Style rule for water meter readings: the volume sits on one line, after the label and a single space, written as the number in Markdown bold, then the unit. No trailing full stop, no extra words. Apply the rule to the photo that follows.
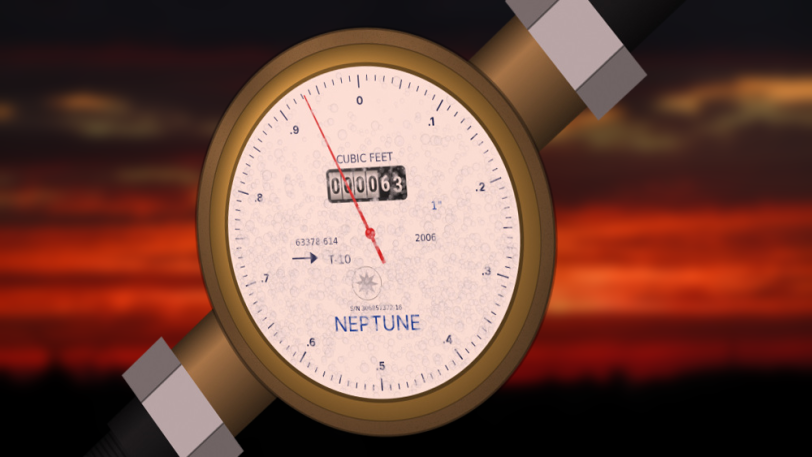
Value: **62.93** ft³
